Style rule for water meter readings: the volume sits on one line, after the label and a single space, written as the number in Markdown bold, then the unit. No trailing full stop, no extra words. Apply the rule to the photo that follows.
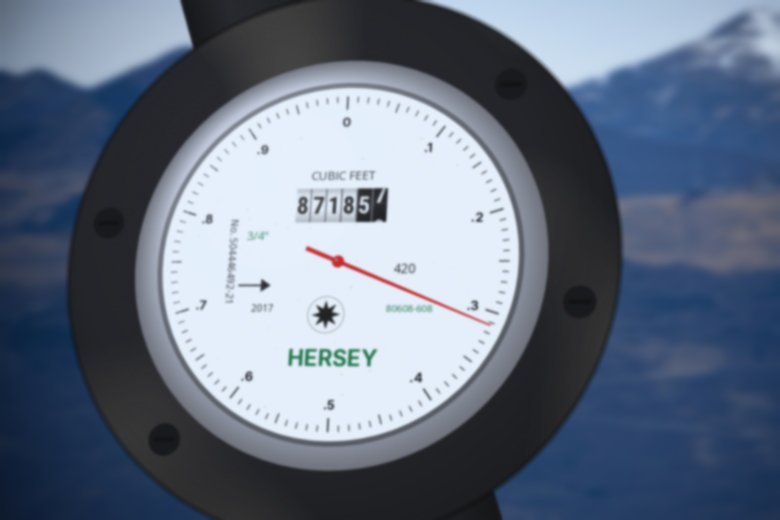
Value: **871857.31** ft³
